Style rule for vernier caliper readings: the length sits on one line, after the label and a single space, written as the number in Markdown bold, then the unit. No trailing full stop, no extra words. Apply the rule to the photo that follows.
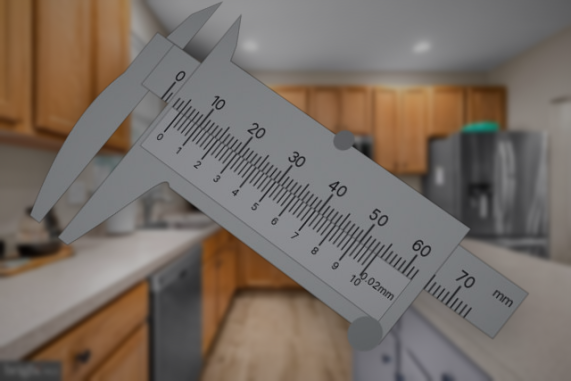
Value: **5.0** mm
